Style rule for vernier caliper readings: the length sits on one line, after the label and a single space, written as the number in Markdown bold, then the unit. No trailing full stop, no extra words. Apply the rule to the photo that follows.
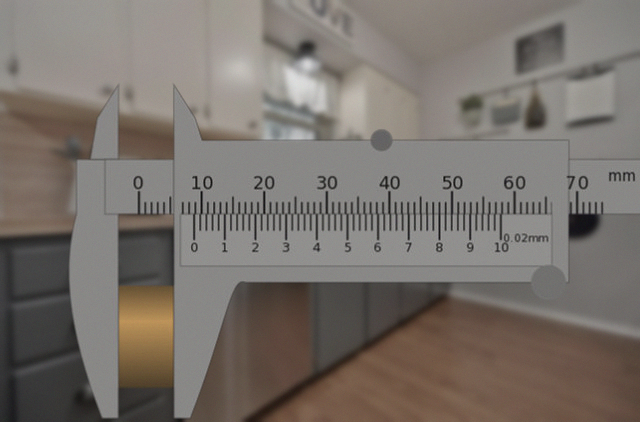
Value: **8.8** mm
